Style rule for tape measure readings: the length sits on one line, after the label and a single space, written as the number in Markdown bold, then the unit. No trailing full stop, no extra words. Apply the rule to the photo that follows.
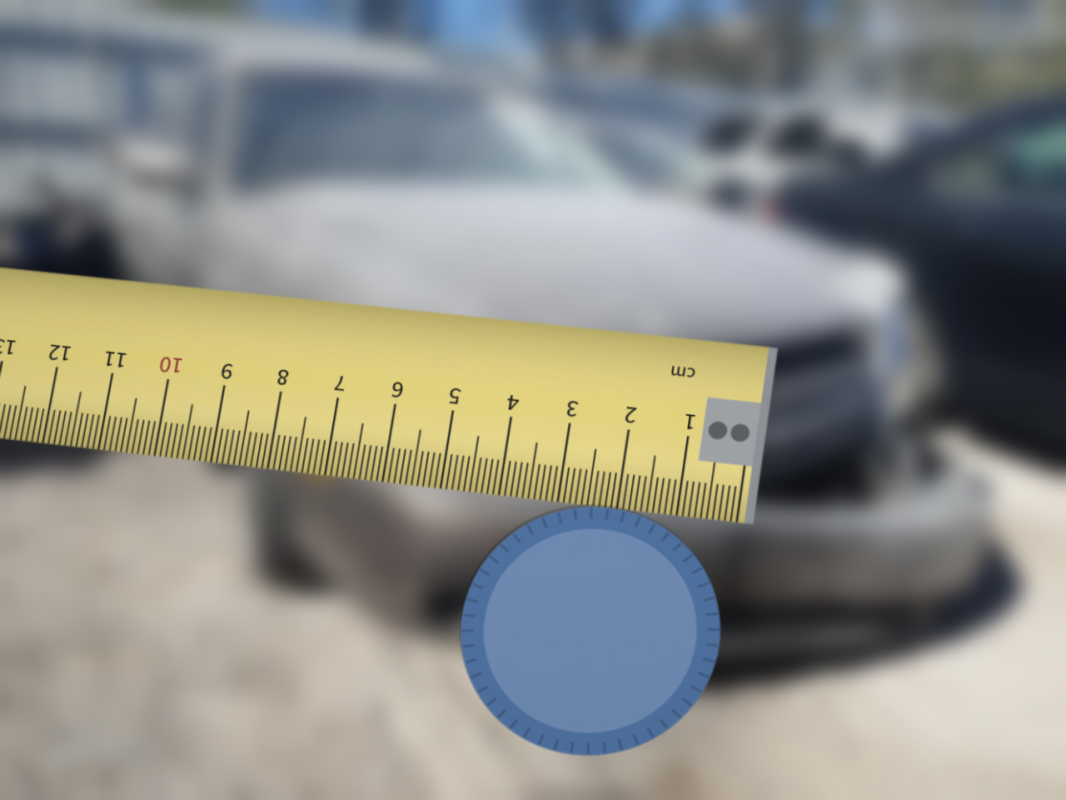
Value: **4.3** cm
